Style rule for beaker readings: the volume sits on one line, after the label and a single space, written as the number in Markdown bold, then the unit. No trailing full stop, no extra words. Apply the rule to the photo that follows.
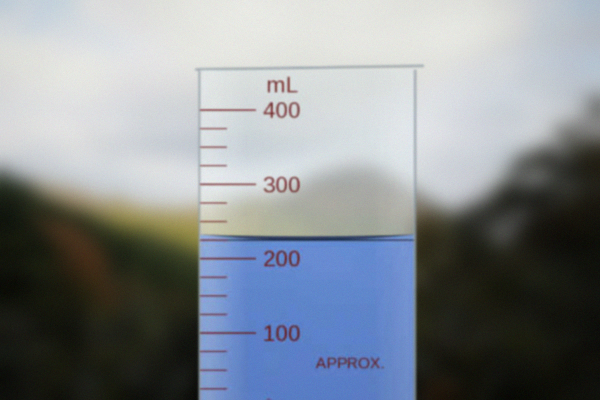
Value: **225** mL
